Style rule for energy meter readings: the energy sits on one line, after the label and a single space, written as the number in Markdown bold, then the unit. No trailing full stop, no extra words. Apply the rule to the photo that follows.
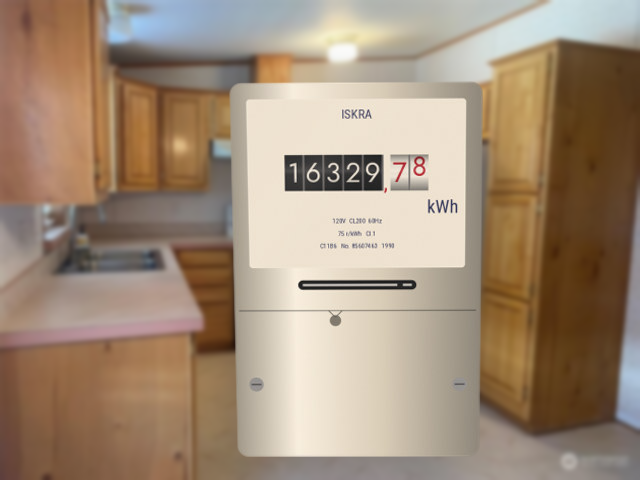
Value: **16329.78** kWh
